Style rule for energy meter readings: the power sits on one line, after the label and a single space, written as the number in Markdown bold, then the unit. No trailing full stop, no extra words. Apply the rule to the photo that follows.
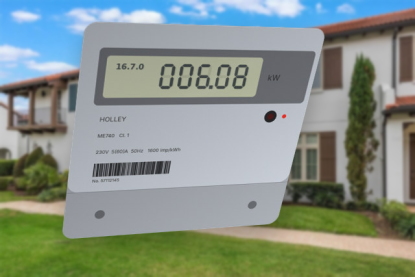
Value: **6.08** kW
